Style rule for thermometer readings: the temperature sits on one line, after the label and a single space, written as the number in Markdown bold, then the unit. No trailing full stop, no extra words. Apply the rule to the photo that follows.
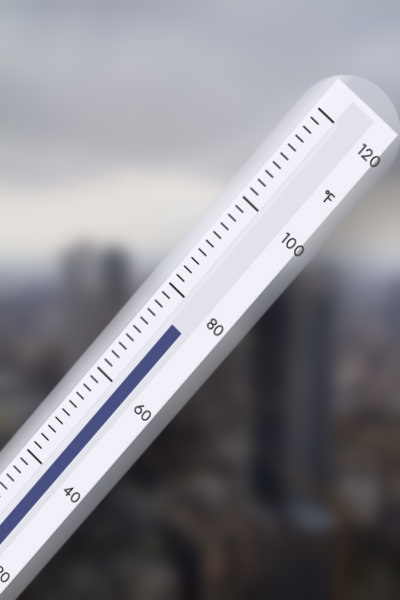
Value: **75** °F
